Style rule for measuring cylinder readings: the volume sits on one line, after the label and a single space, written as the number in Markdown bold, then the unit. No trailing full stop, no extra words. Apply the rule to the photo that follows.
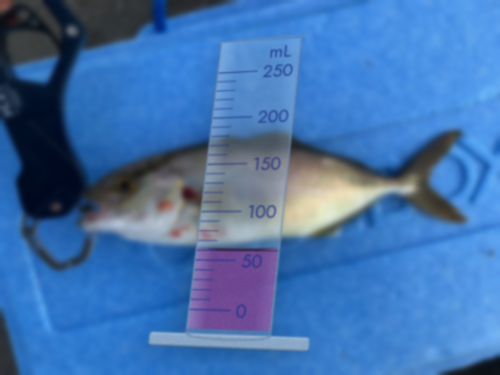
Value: **60** mL
